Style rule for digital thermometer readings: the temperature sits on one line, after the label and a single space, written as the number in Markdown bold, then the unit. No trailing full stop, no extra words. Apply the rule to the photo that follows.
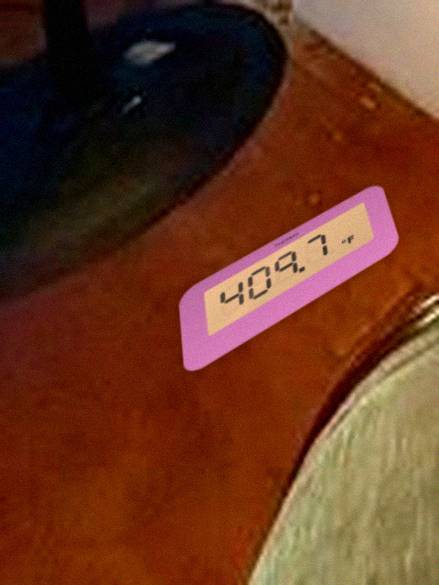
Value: **409.7** °F
